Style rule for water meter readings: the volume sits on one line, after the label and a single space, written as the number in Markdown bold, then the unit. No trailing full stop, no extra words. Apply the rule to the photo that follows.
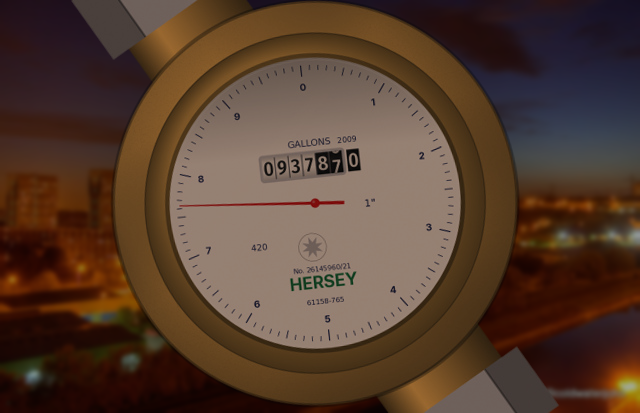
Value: **937867.6** gal
